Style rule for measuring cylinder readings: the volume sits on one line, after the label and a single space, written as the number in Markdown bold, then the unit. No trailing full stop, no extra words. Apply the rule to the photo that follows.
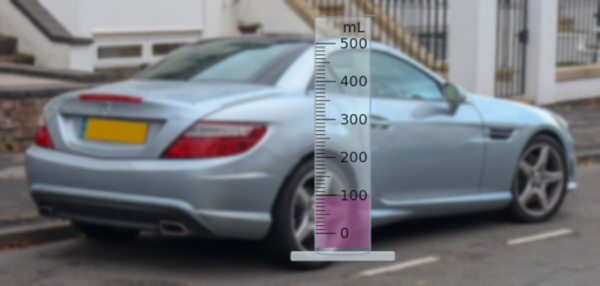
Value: **100** mL
